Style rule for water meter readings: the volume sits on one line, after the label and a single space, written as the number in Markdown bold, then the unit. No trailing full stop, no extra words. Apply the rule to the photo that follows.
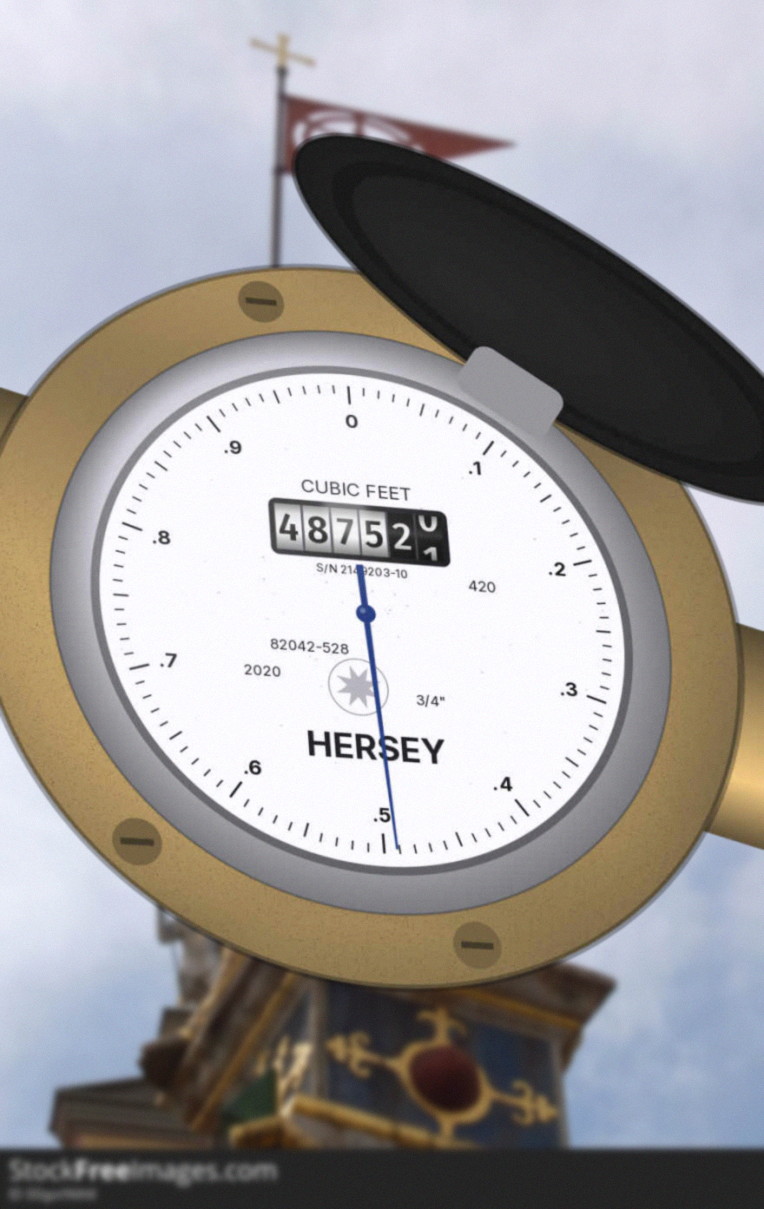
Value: **487520.49** ft³
